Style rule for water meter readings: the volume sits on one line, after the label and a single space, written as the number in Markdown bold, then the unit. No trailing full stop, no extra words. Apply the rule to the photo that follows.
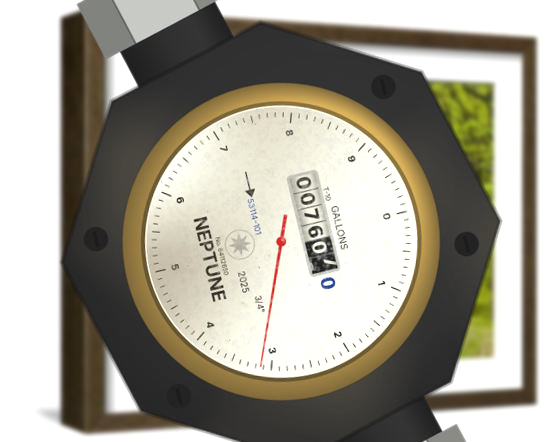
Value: **76073.1** gal
